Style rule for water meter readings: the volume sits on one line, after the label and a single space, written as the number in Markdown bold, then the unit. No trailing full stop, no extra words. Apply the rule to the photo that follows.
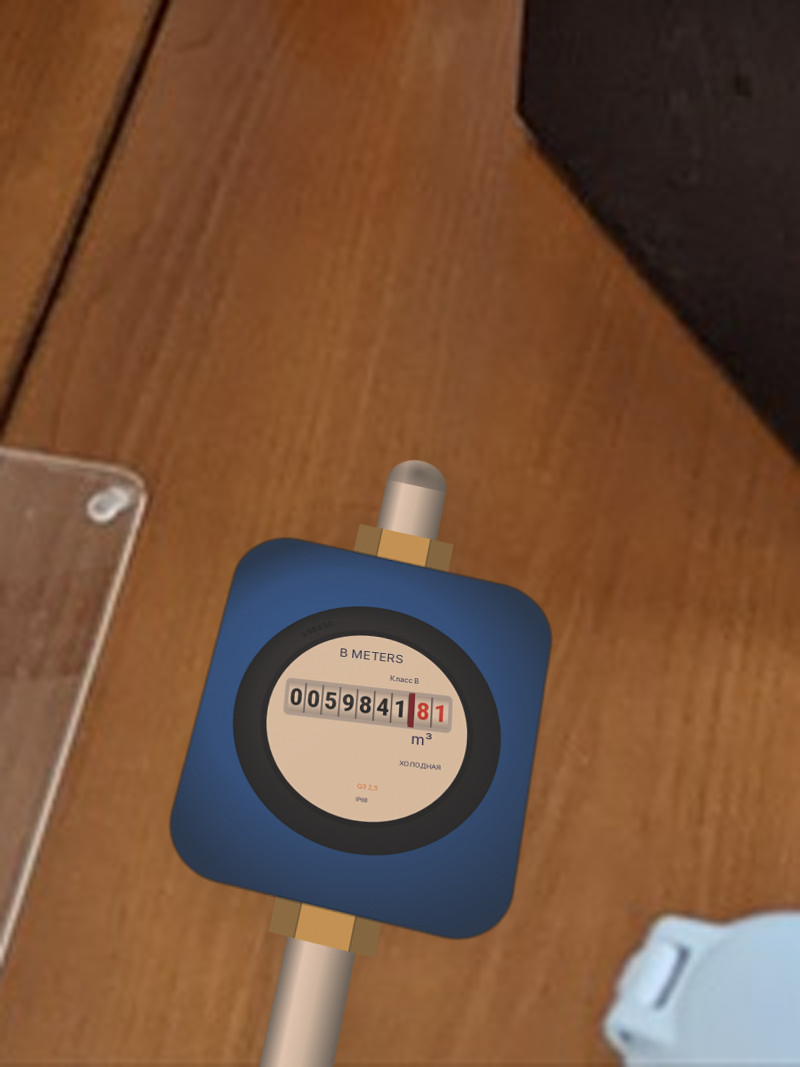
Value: **59841.81** m³
